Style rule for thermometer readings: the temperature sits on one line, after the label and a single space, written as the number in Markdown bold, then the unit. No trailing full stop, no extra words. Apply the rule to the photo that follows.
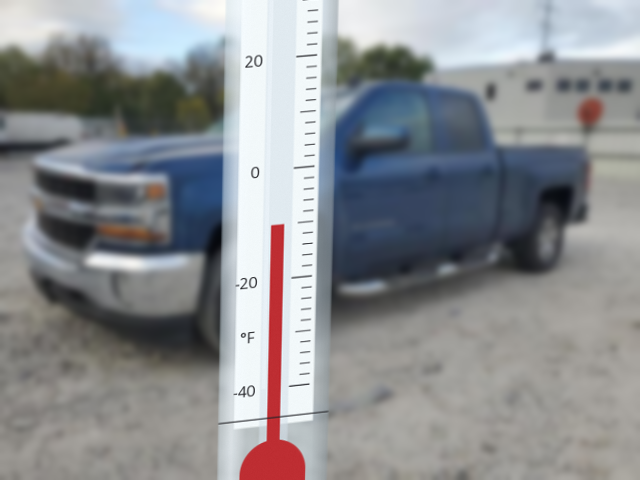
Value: **-10** °F
